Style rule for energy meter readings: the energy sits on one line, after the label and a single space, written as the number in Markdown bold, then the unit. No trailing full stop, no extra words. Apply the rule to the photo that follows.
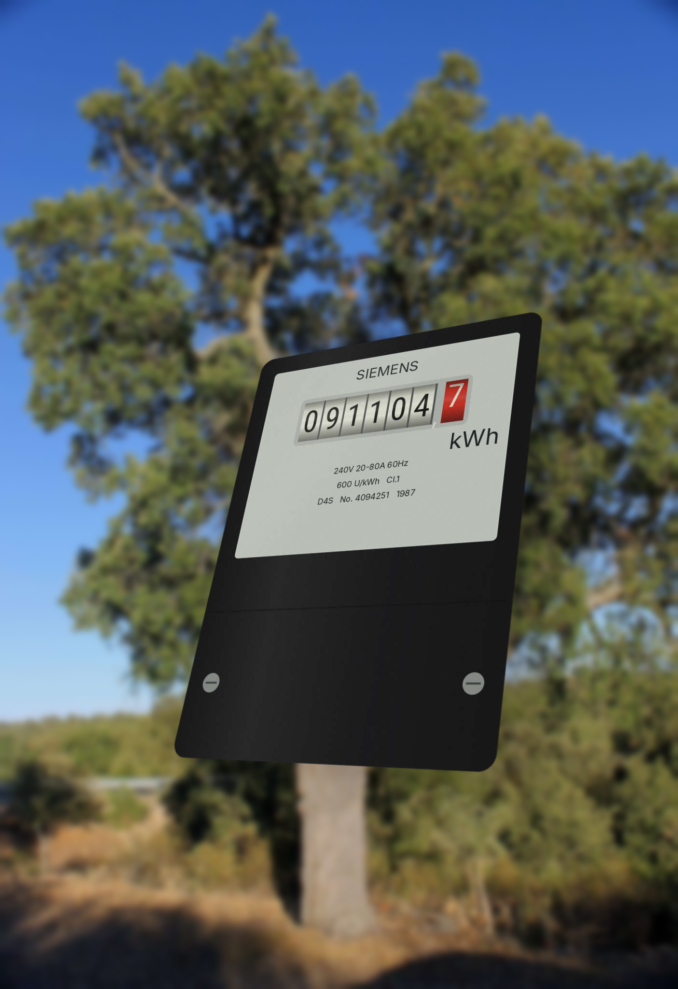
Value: **91104.7** kWh
